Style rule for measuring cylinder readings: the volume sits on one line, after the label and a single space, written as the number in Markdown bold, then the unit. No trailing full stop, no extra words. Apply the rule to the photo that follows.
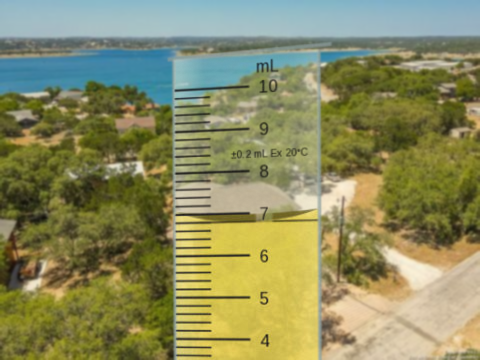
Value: **6.8** mL
